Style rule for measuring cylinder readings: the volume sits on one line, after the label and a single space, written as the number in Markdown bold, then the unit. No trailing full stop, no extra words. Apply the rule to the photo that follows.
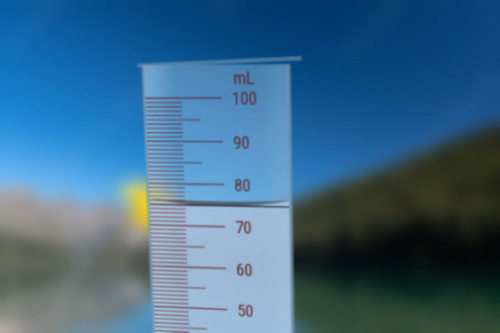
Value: **75** mL
